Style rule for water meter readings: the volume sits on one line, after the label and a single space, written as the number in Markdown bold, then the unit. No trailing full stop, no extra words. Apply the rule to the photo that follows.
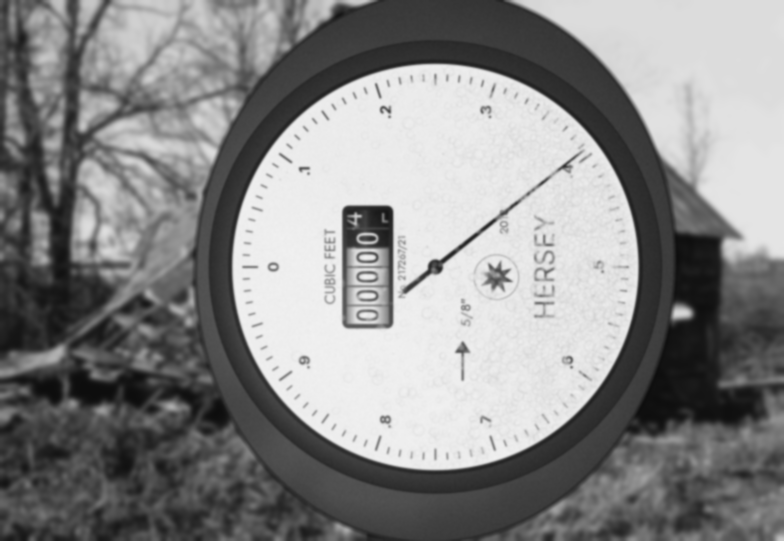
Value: **4.39** ft³
